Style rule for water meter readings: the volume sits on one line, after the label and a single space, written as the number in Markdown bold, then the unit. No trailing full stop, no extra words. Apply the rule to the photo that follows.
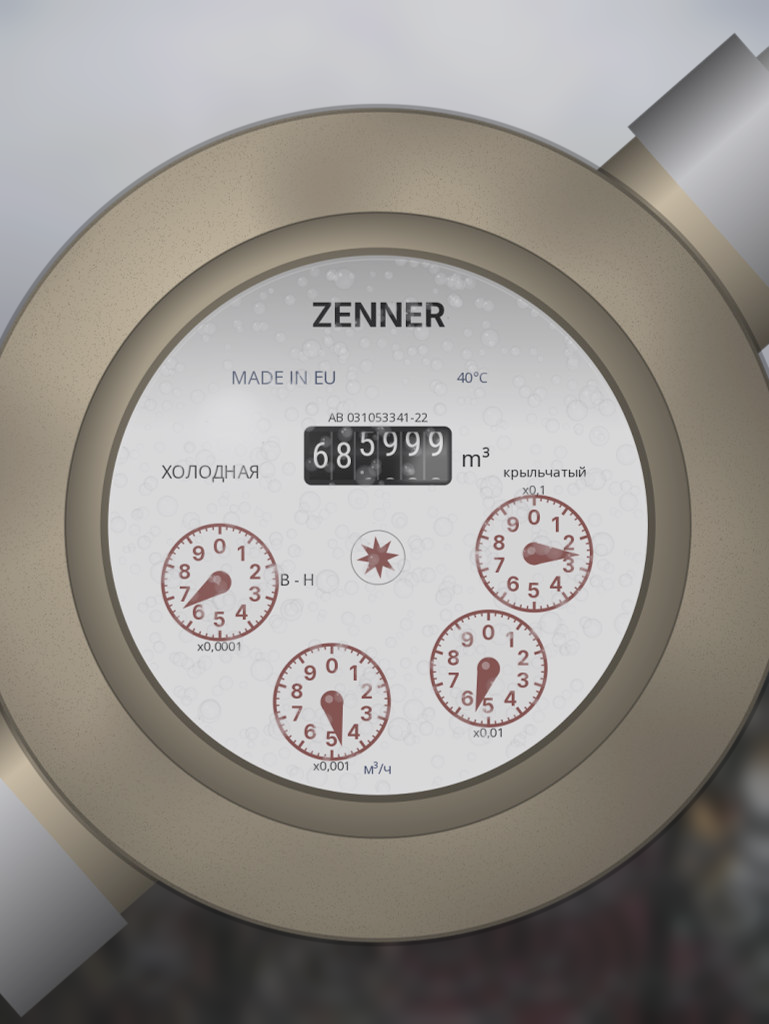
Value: **685999.2546** m³
